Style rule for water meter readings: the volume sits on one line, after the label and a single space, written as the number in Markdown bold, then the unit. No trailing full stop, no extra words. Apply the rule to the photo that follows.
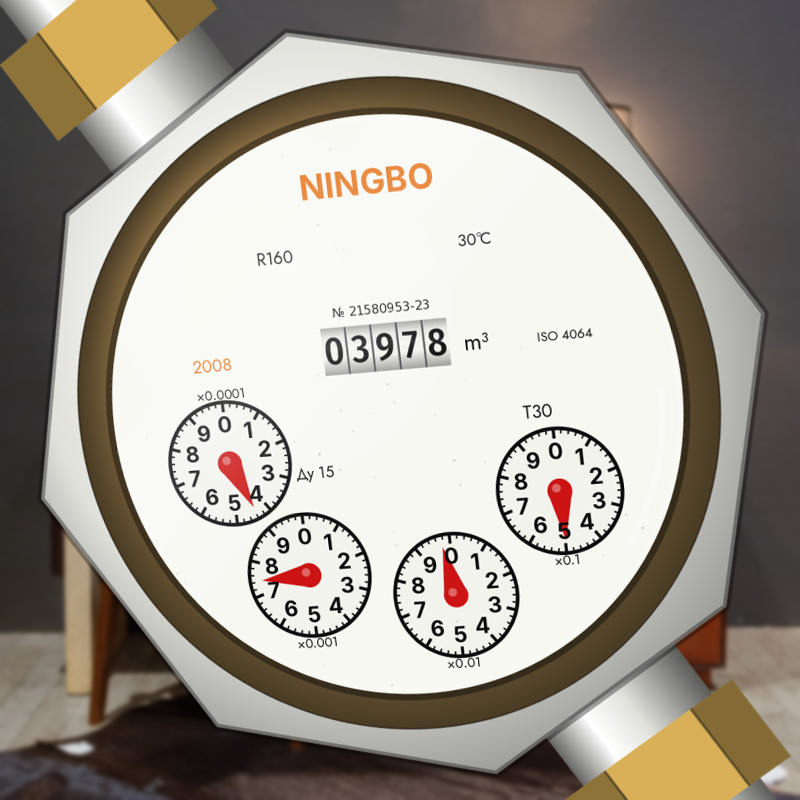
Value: **3978.4974** m³
